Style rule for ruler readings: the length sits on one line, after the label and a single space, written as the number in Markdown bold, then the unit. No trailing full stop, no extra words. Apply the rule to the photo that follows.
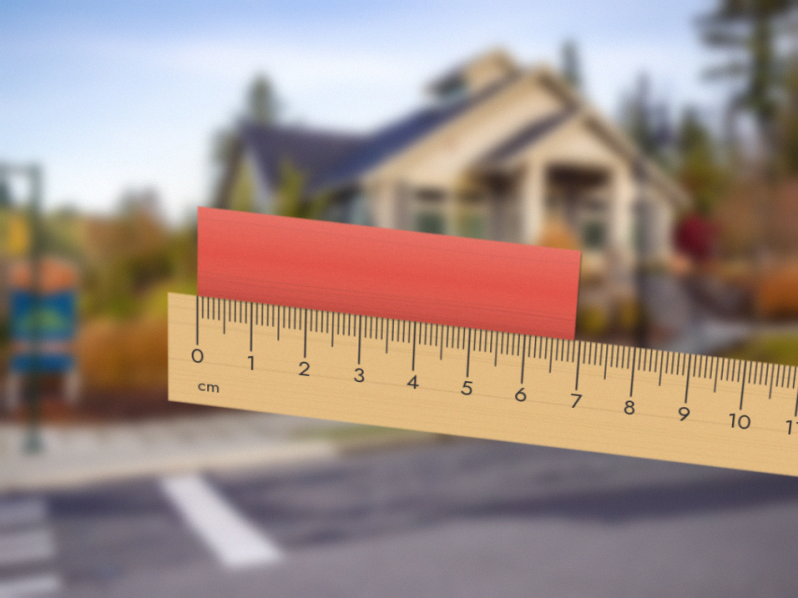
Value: **6.9** cm
